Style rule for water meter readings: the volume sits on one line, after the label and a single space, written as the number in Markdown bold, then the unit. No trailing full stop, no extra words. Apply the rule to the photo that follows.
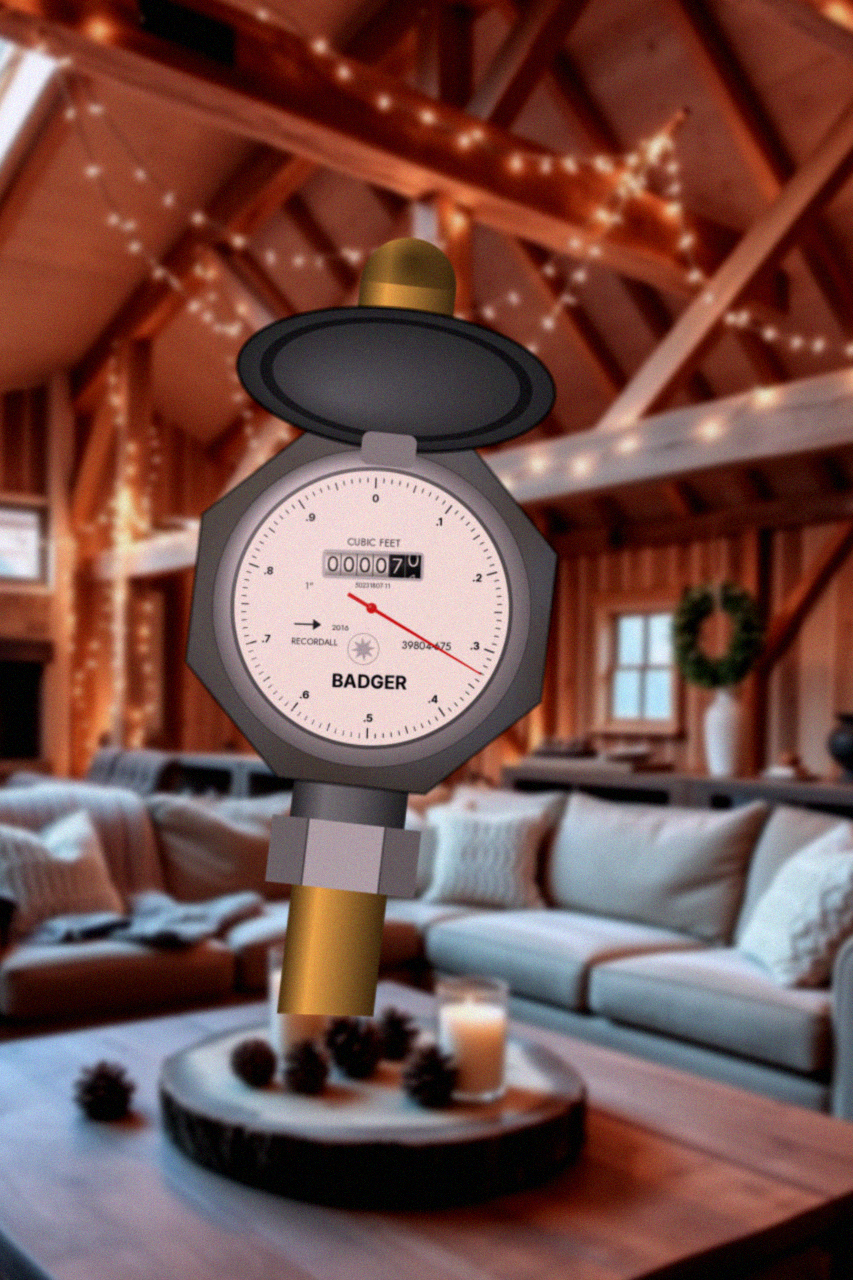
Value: **70.33** ft³
